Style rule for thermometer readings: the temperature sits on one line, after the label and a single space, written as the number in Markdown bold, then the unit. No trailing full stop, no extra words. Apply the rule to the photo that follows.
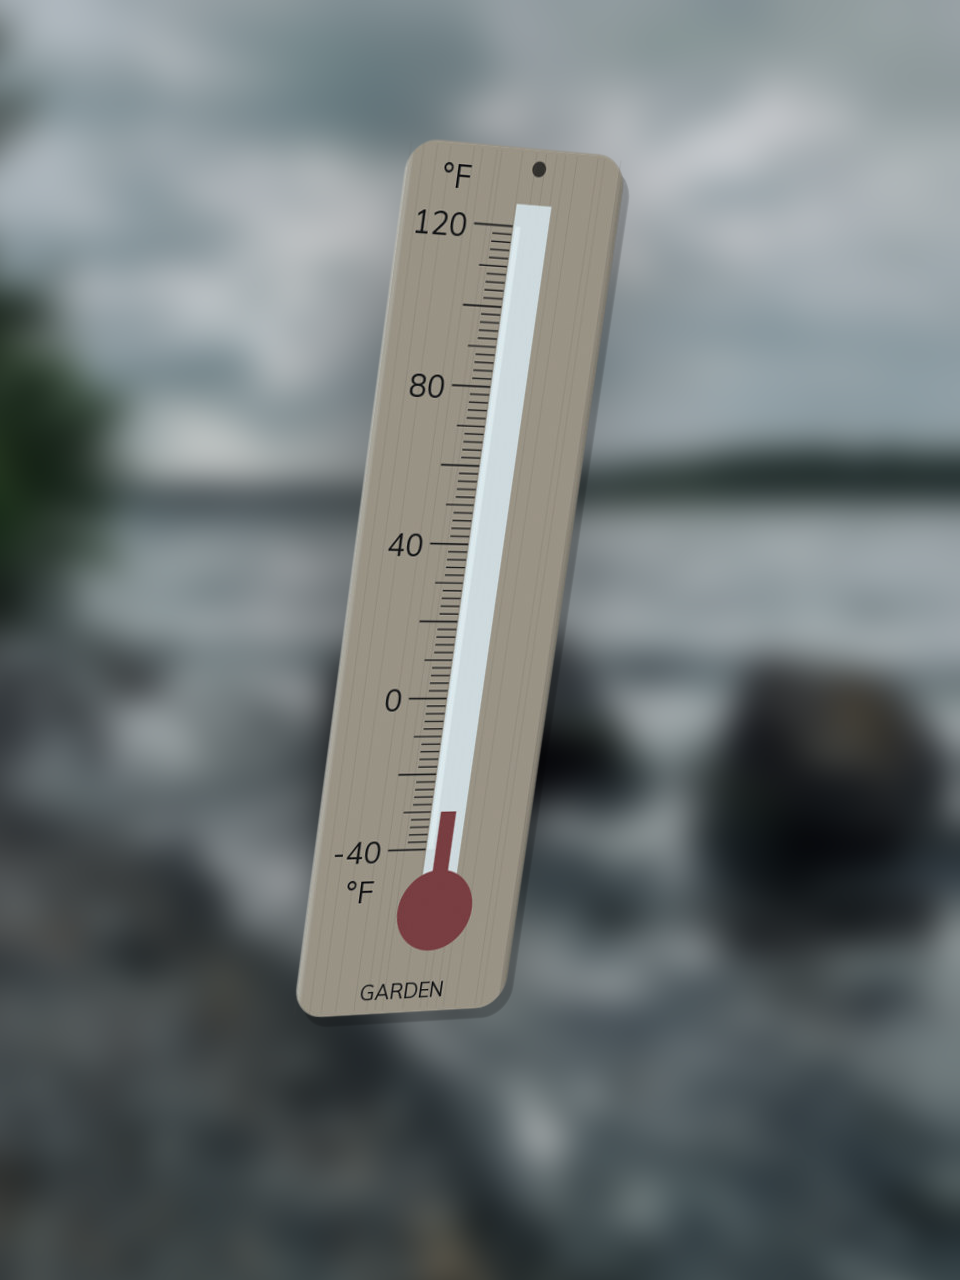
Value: **-30** °F
